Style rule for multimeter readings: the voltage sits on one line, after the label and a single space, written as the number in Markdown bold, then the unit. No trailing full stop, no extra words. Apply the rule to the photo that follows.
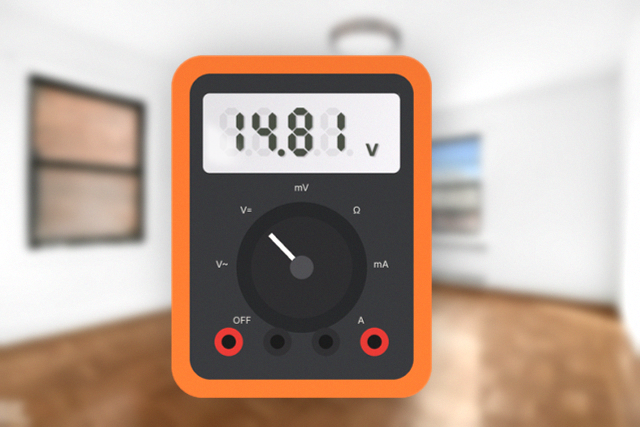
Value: **14.81** V
